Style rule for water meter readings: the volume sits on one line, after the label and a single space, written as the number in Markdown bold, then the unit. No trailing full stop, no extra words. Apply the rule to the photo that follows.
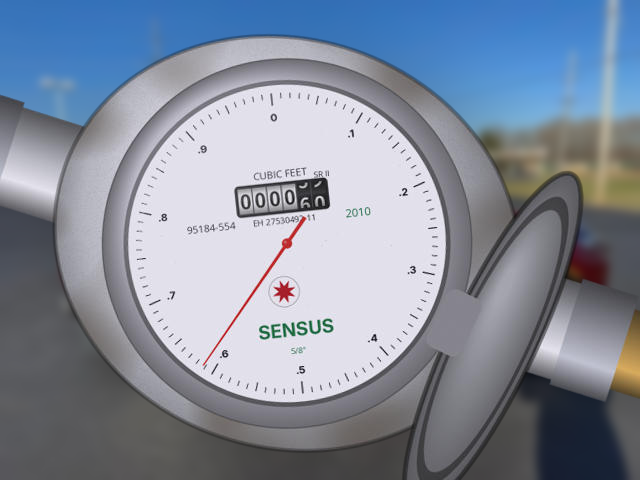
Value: **59.61** ft³
